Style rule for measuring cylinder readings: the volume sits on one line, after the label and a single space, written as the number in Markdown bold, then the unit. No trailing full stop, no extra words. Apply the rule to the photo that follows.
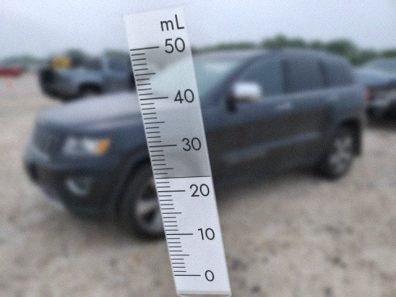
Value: **23** mL
